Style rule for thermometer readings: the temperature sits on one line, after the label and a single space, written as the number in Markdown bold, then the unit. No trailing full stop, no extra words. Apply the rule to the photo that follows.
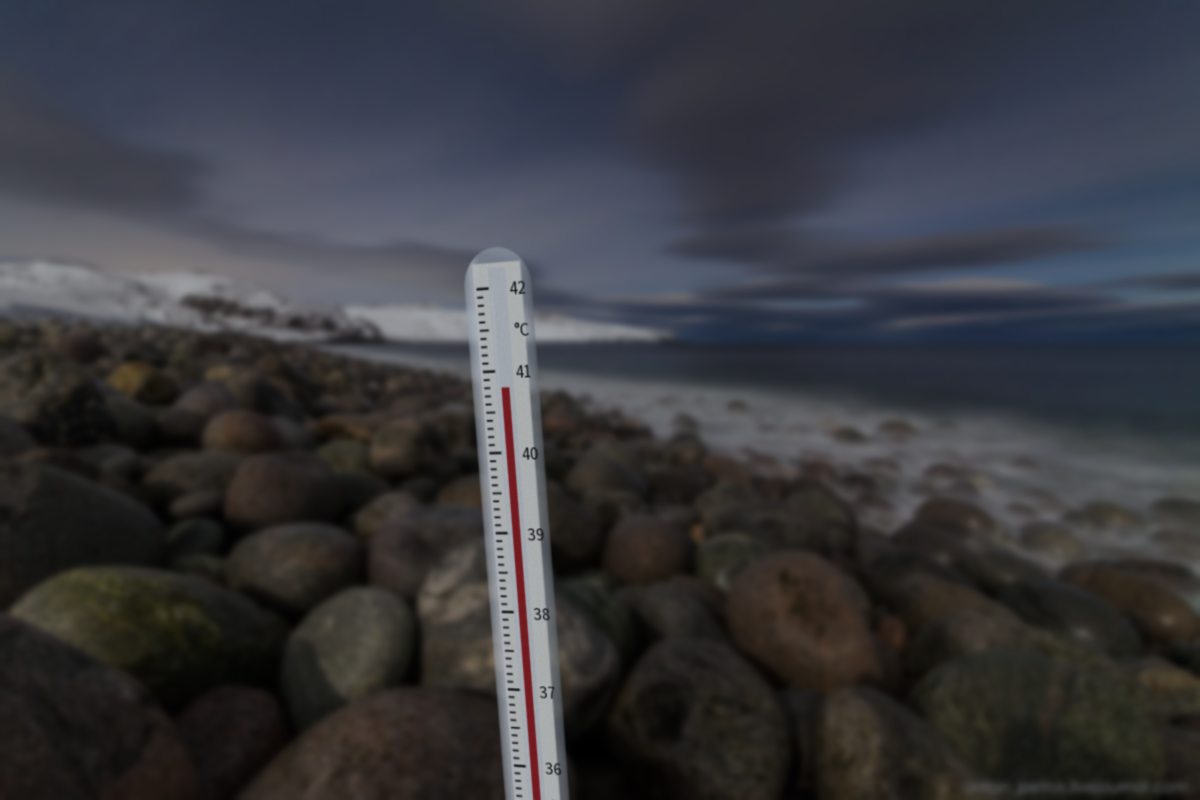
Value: **40.8** °C
